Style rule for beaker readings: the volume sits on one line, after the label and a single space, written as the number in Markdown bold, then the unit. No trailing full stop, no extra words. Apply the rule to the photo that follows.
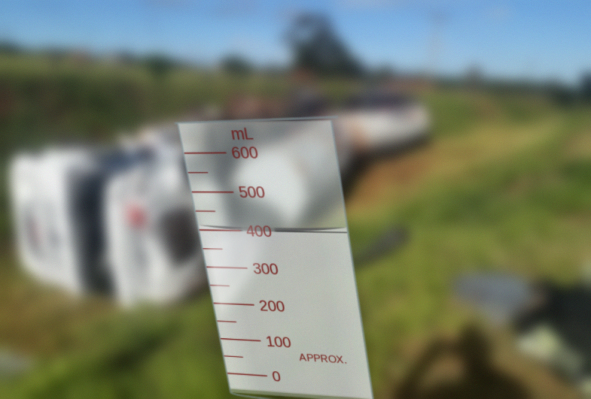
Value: **400** mL
